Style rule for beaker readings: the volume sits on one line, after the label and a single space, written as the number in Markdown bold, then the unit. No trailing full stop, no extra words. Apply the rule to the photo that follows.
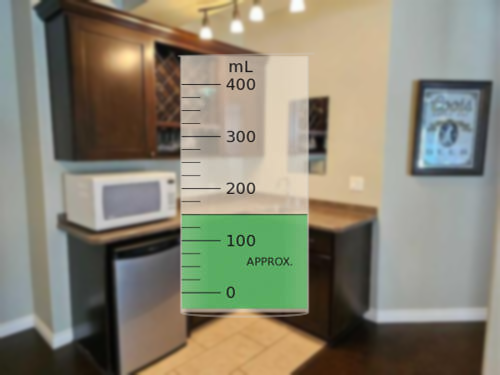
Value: **150** mL
